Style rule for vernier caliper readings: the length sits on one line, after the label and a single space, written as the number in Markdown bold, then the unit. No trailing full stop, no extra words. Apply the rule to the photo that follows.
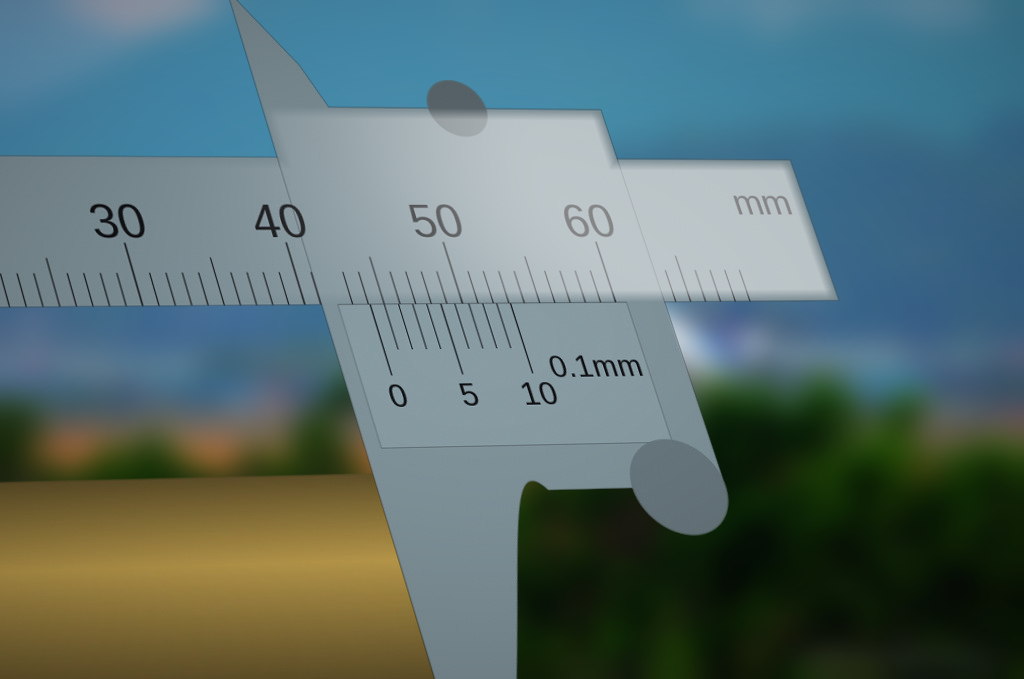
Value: **44.1** mm
